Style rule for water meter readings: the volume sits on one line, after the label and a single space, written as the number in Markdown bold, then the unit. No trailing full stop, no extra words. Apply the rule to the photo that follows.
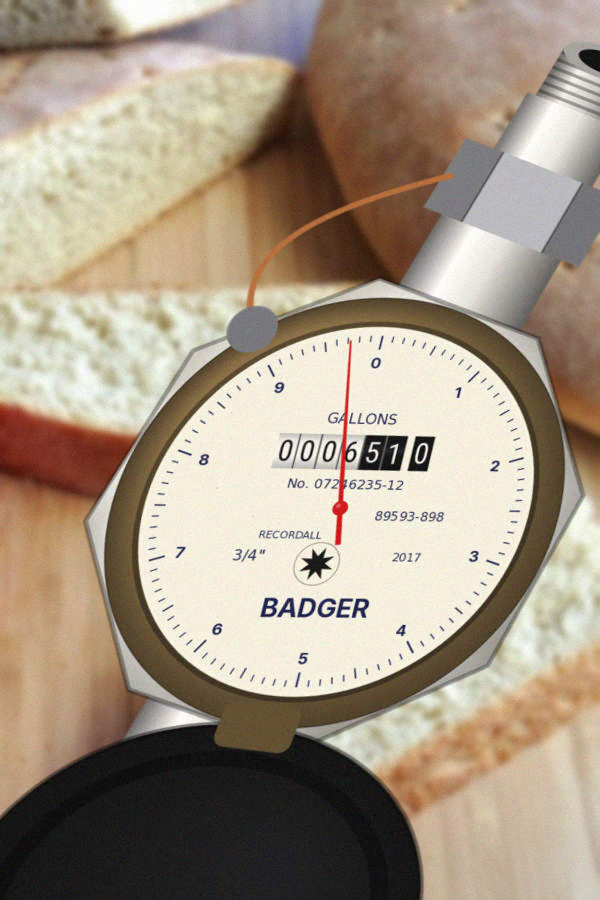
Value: **6509.7** gal
